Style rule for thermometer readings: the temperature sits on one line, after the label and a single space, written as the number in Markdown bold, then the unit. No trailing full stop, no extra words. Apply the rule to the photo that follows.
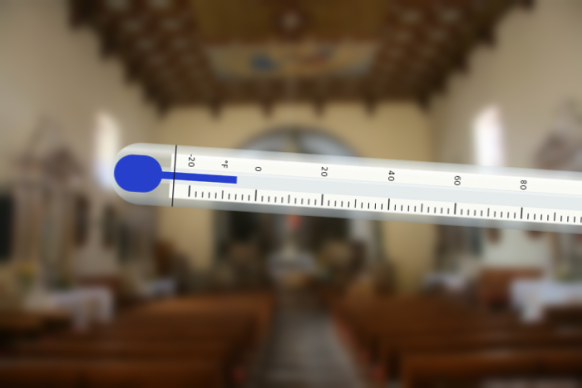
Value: **-6** °F
